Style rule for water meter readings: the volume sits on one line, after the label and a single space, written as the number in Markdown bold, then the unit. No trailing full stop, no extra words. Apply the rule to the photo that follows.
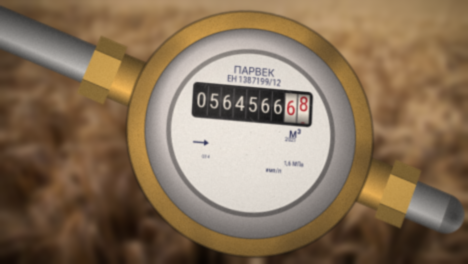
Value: **564566.68** m³
